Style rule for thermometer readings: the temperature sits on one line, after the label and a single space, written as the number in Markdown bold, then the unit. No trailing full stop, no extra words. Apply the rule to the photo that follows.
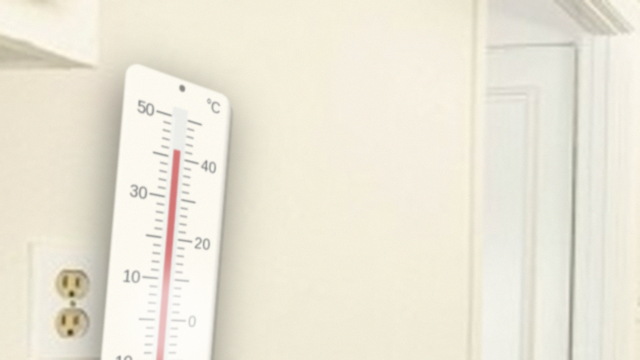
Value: **42** °C
